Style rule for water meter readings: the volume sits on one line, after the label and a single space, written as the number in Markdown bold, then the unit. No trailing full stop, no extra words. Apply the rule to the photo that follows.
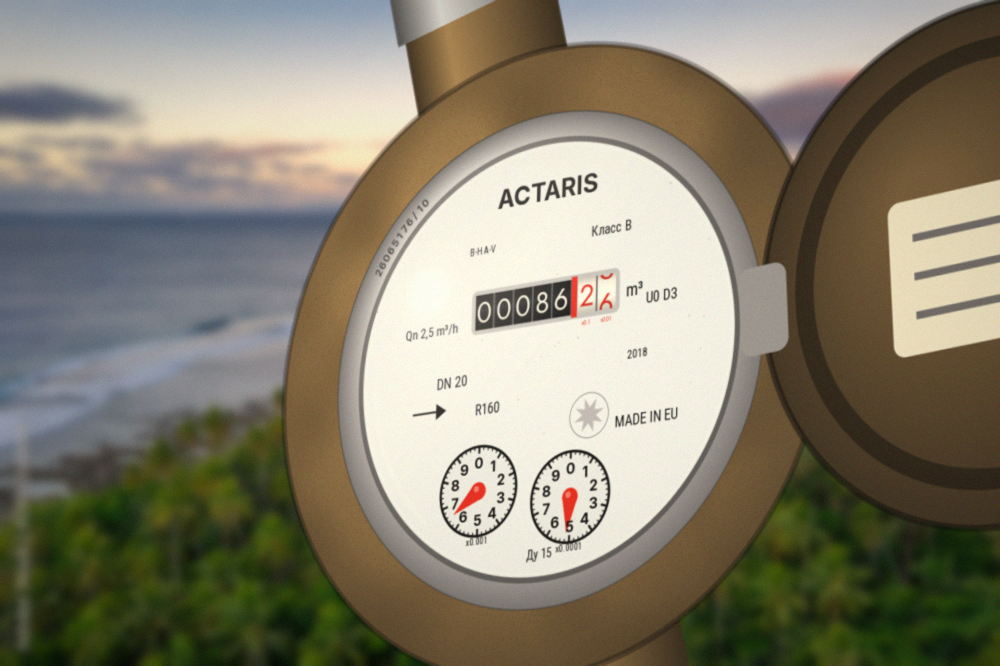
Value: **86.2565** m³
